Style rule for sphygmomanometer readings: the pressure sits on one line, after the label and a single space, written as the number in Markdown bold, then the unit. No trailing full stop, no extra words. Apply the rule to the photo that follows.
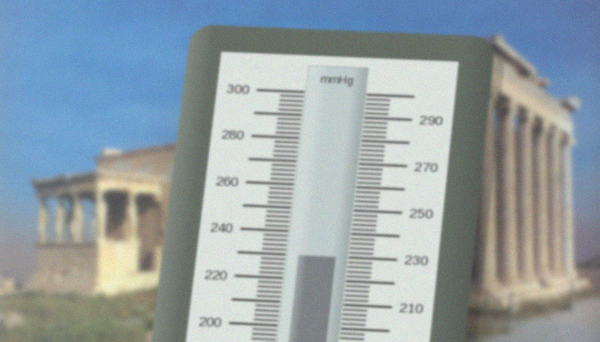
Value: **230** mmHg
